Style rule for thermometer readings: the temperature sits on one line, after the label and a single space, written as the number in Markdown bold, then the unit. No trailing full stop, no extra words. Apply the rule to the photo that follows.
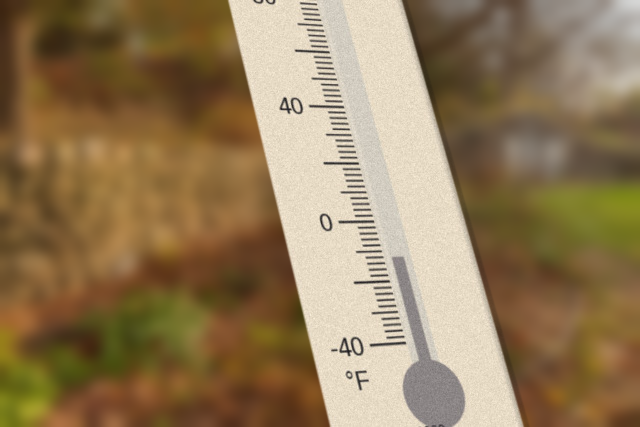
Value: **-12** °F
